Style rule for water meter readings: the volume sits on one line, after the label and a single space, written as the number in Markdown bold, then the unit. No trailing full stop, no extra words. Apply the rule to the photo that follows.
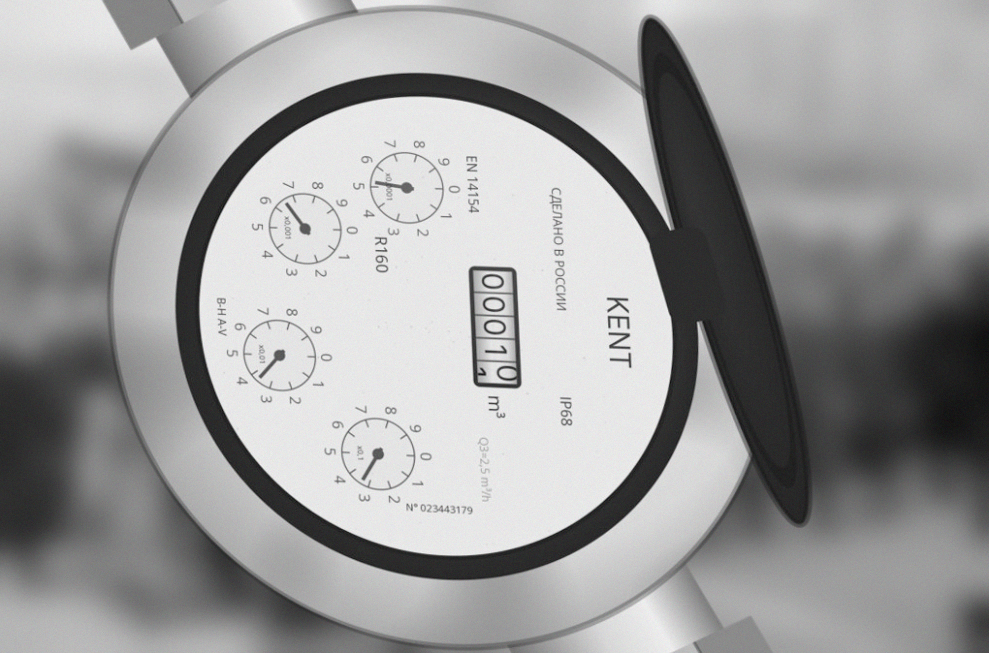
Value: **10.3365** m³
